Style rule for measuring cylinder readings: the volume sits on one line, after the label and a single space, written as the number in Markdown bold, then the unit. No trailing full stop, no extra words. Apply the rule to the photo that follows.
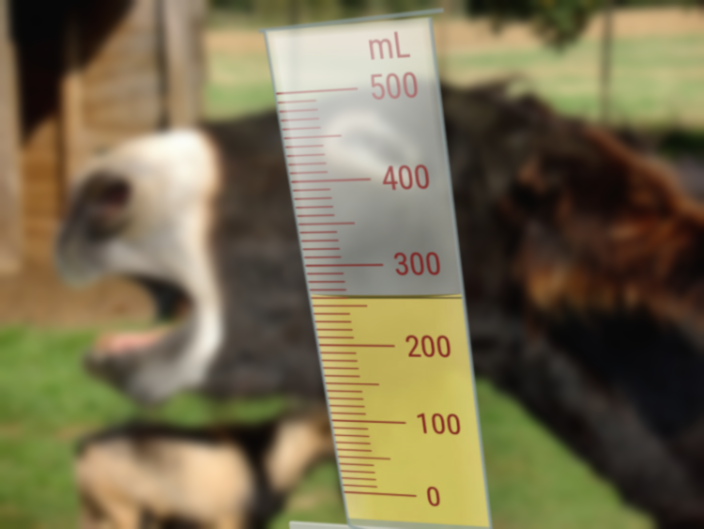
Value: **260** mL
